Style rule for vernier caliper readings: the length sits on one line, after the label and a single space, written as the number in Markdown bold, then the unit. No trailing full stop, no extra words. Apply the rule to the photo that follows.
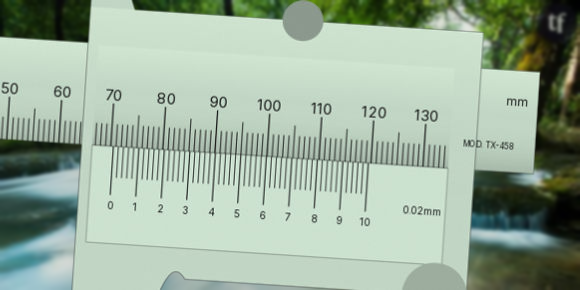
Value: **70.5** mm
